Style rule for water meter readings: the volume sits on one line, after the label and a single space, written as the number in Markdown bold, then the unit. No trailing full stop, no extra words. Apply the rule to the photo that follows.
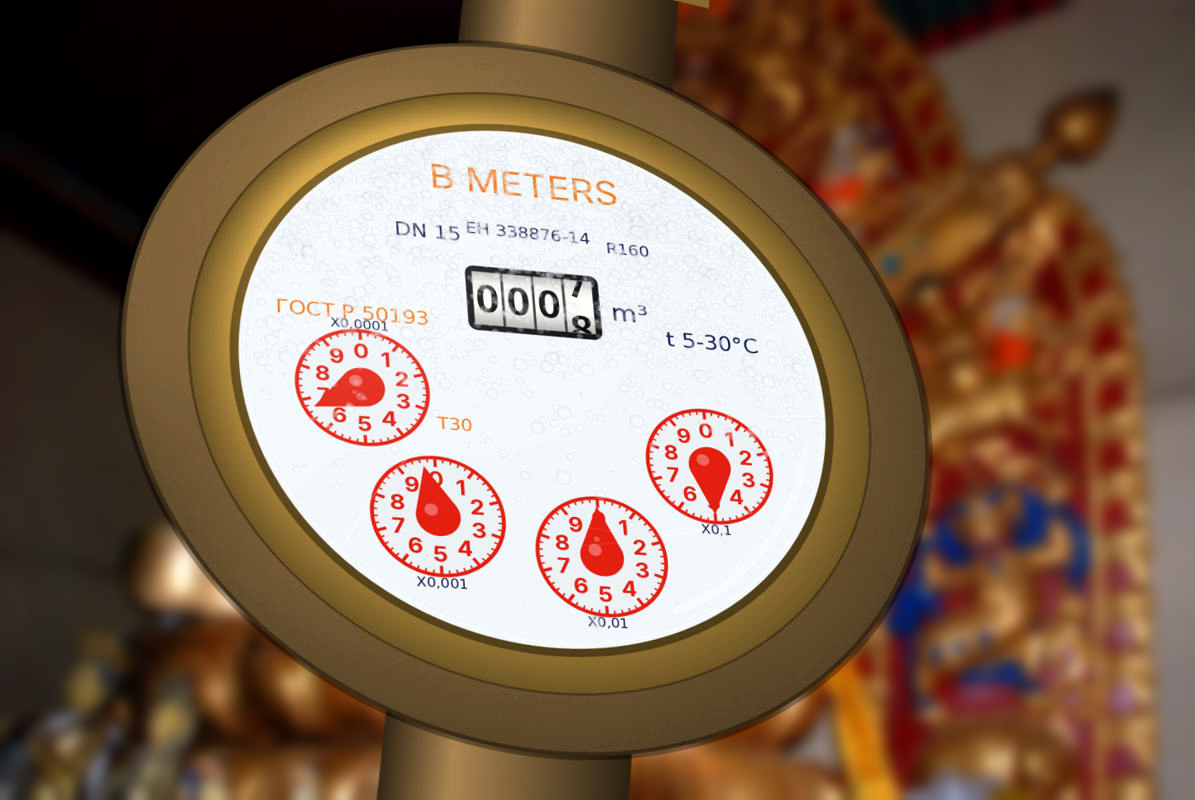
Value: **7.4996** m³
